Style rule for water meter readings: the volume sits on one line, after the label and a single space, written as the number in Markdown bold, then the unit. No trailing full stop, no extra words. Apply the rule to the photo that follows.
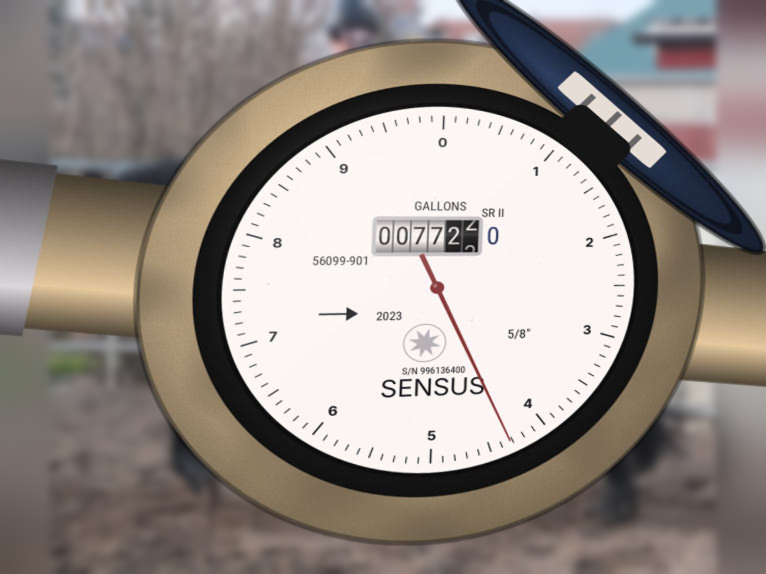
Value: **77224.3** gal
